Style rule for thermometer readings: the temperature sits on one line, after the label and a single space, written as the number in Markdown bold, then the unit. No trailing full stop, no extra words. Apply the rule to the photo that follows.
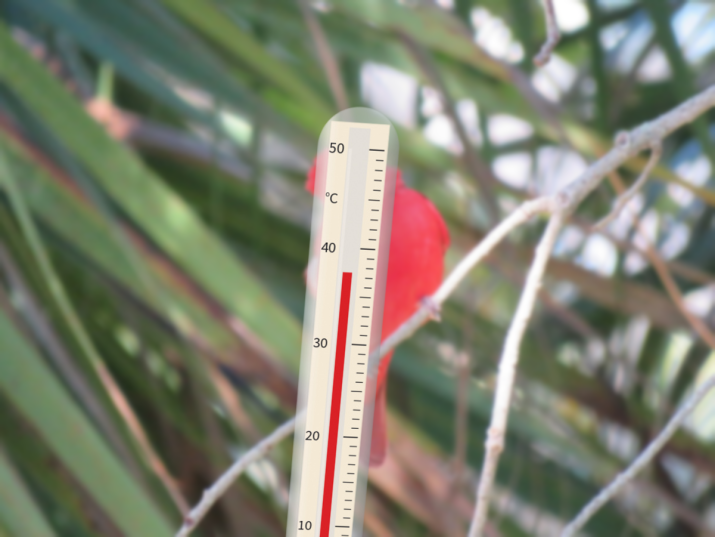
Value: **37.5** °C
